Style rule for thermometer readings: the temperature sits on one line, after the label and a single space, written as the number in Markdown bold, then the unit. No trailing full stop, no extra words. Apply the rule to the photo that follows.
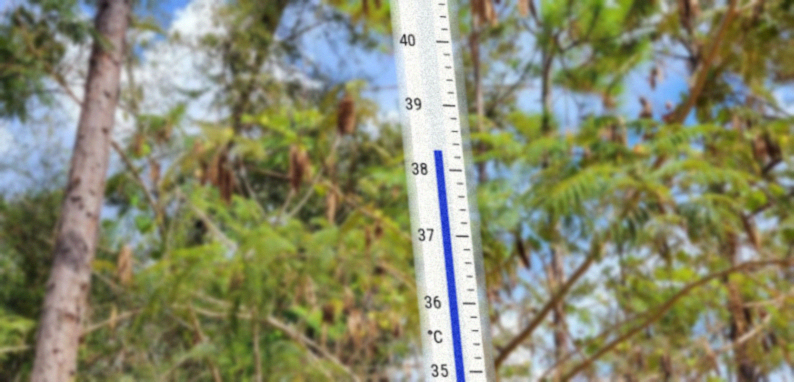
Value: **38.3** °C
